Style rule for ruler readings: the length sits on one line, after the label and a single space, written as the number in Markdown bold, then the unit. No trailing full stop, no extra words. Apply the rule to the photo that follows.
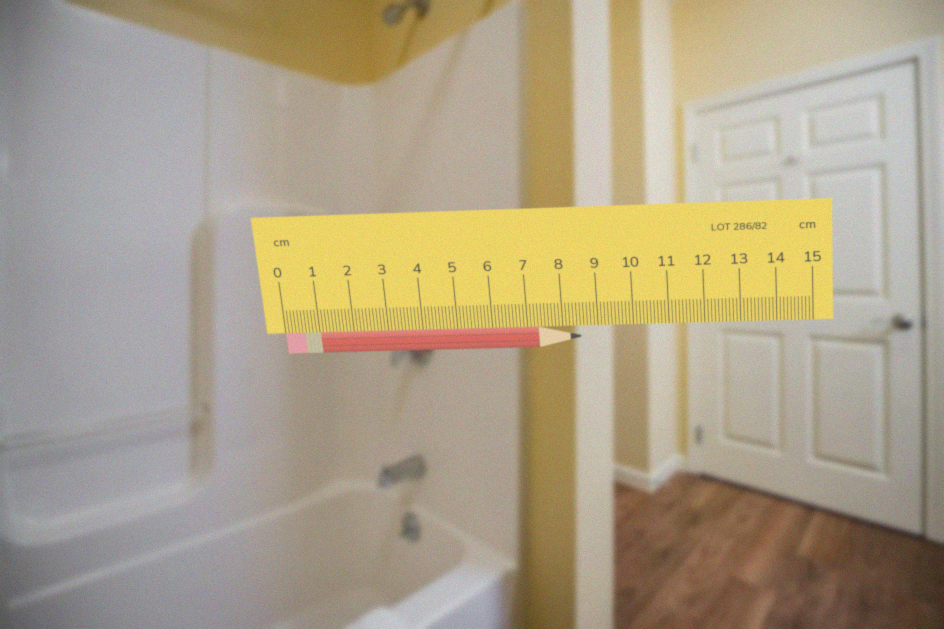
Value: **8.5** cm
